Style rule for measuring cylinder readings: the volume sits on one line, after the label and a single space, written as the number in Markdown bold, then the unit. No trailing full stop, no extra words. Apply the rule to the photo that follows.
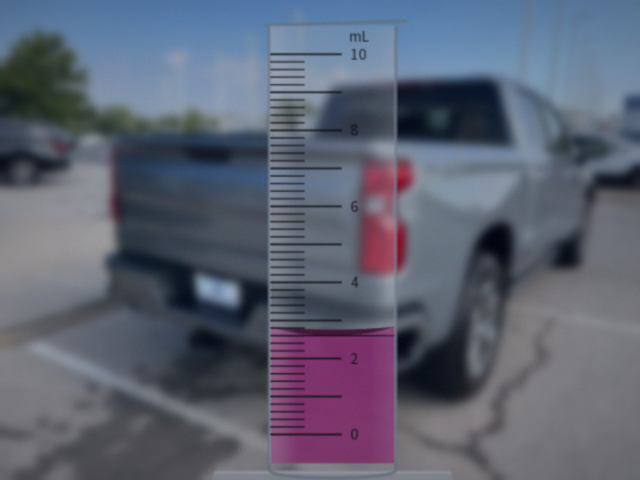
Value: **2.6** mL
